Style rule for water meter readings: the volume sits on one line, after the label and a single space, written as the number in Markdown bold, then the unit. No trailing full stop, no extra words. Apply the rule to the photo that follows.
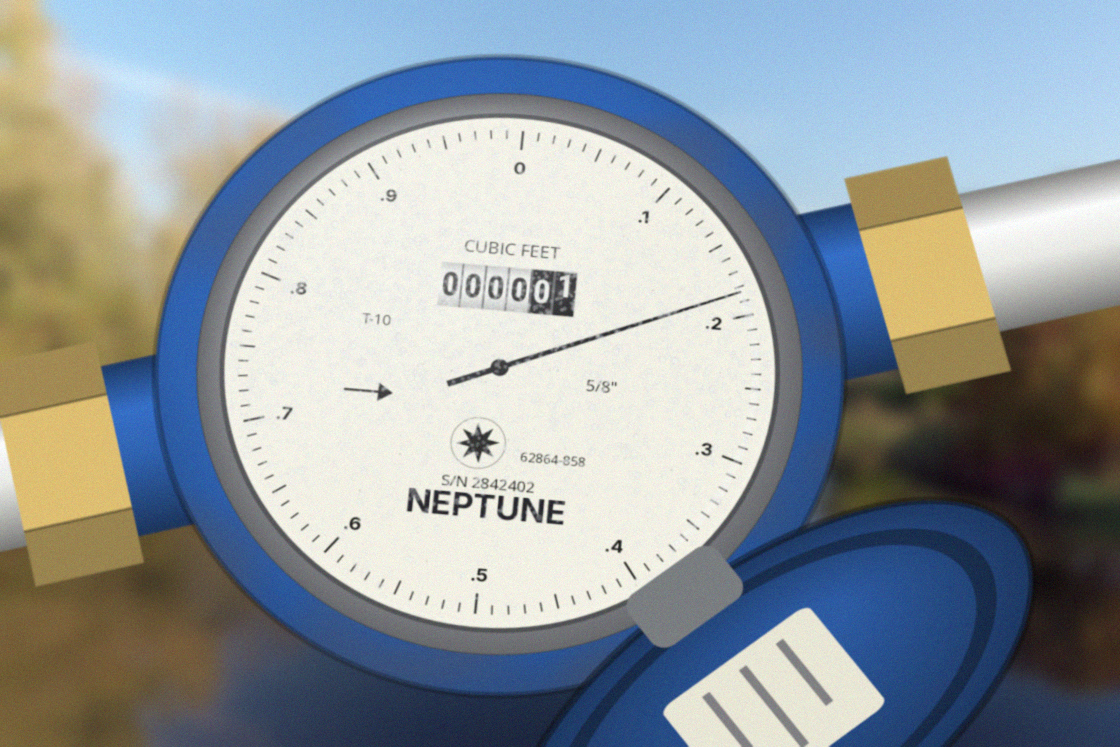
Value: **1.18** ft³
